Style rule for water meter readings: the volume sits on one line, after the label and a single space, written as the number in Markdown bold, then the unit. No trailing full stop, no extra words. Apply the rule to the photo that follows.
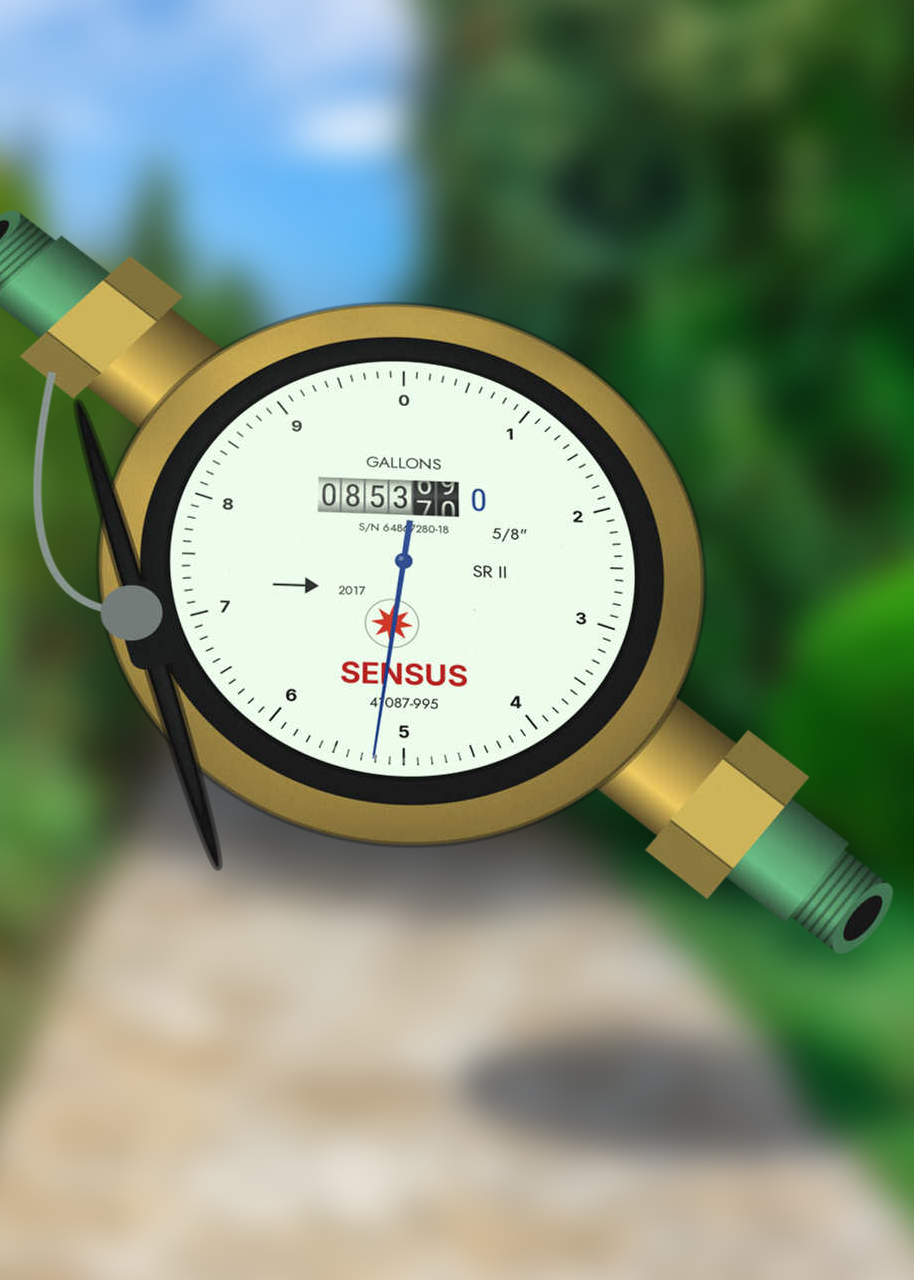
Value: **853695.2** gal
